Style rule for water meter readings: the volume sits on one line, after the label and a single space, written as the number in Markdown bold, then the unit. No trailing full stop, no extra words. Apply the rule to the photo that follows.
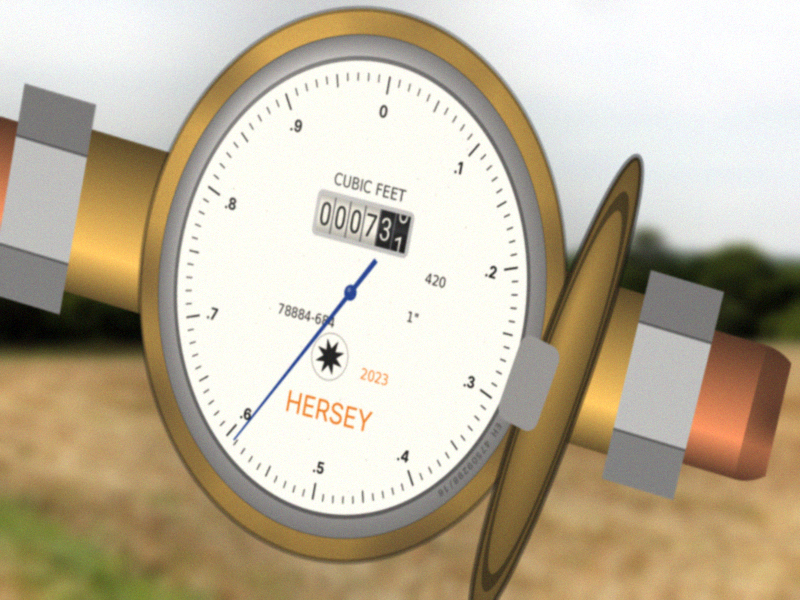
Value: **730.59** ft³
